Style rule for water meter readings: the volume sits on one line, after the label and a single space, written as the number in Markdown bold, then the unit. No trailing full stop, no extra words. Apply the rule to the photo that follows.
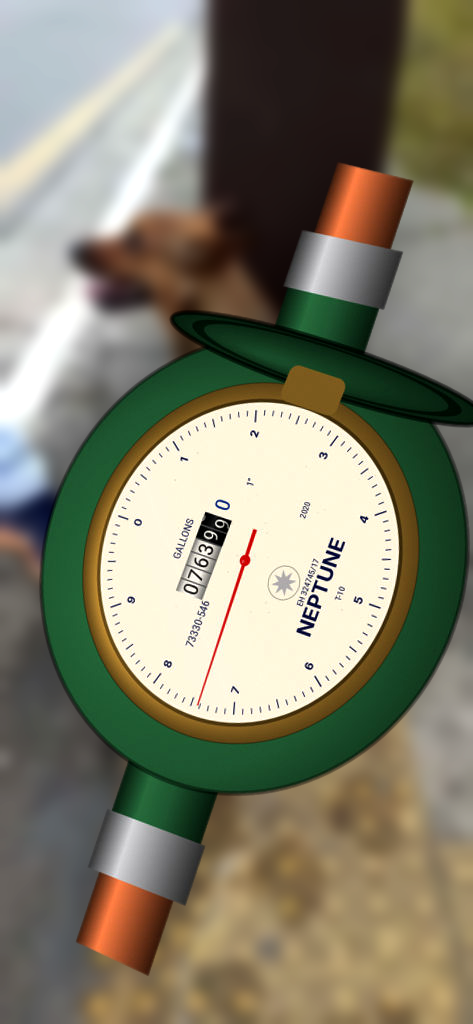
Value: **763987.4** gal
